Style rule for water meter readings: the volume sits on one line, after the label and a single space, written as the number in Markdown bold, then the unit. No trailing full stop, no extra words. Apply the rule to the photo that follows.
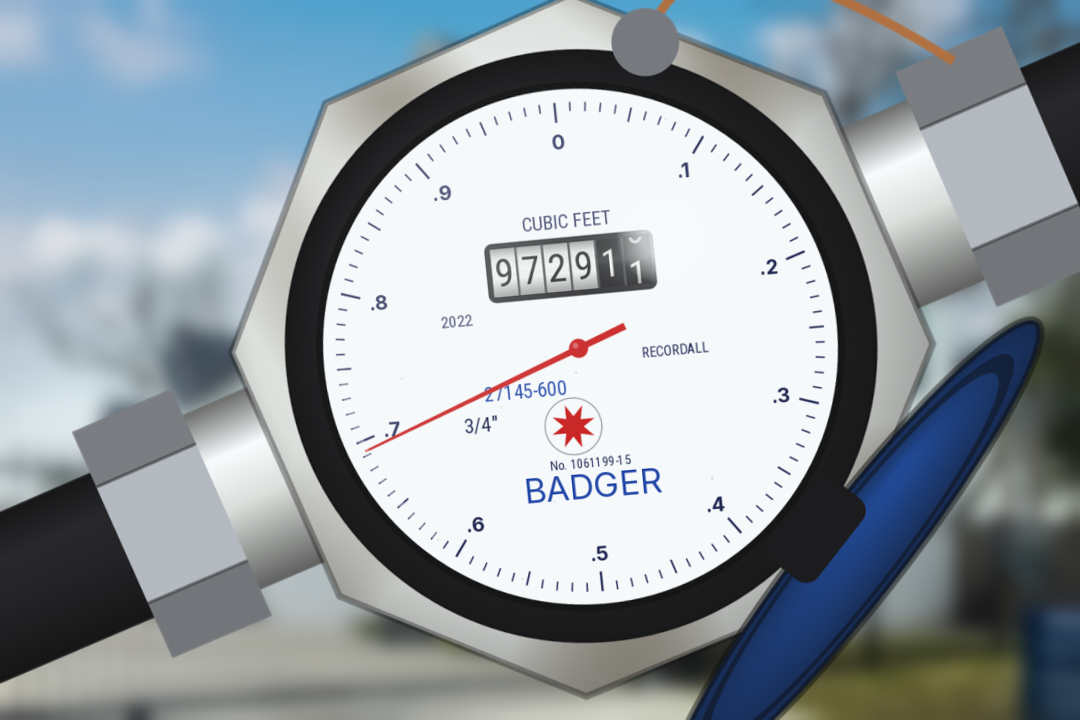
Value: **972910.69** ft³
